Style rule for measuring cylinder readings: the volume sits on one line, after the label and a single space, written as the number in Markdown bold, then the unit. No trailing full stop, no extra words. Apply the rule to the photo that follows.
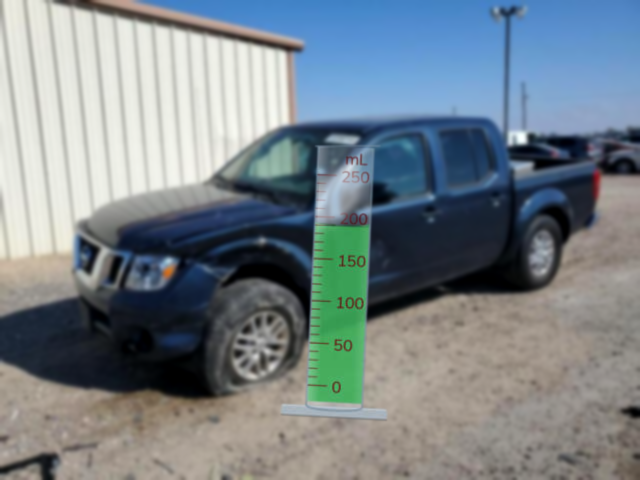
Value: **190** mL
